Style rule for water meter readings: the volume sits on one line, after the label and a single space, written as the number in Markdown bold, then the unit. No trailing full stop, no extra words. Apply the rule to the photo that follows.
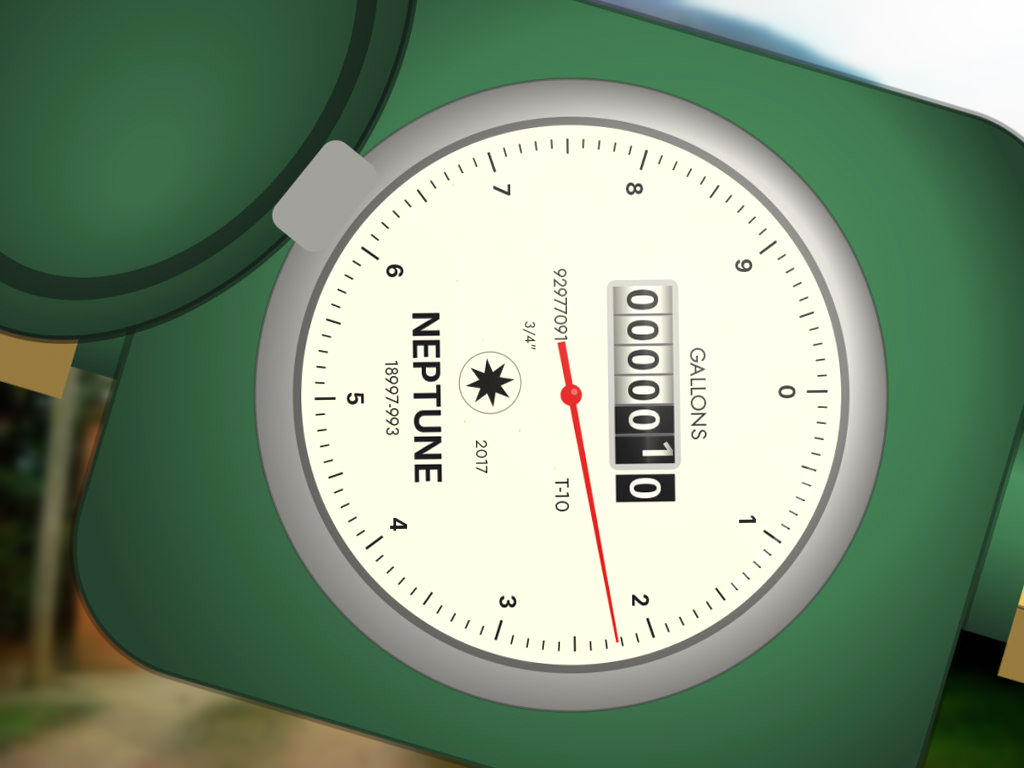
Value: **12.2** gal
